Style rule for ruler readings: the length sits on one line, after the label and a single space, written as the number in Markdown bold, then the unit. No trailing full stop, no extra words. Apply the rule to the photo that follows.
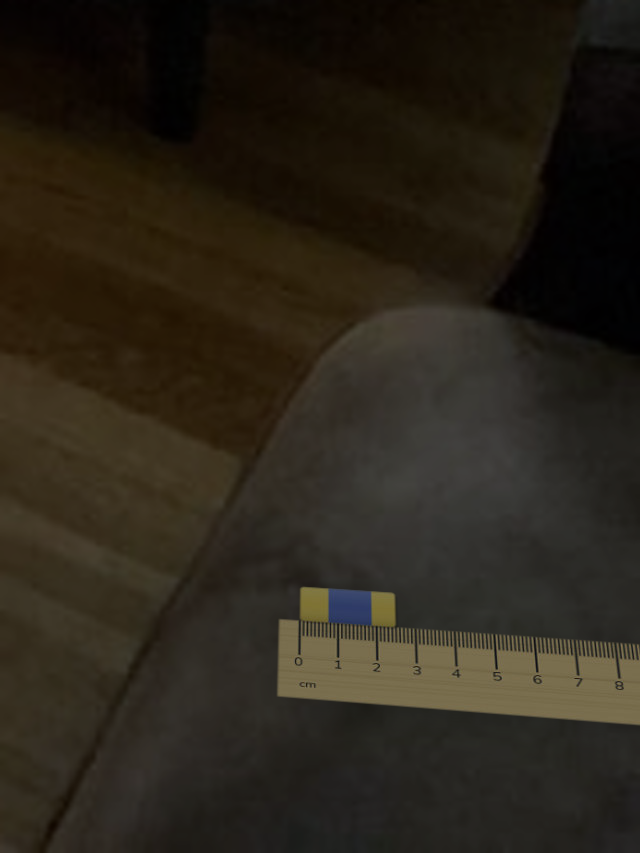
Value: **2.5** cm
